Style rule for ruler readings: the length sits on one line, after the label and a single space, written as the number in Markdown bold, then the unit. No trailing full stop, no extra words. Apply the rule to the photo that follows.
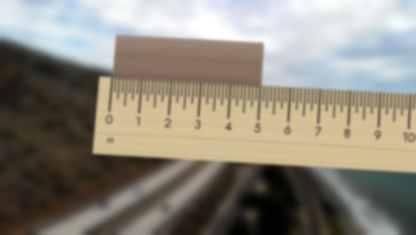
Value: **5** in
